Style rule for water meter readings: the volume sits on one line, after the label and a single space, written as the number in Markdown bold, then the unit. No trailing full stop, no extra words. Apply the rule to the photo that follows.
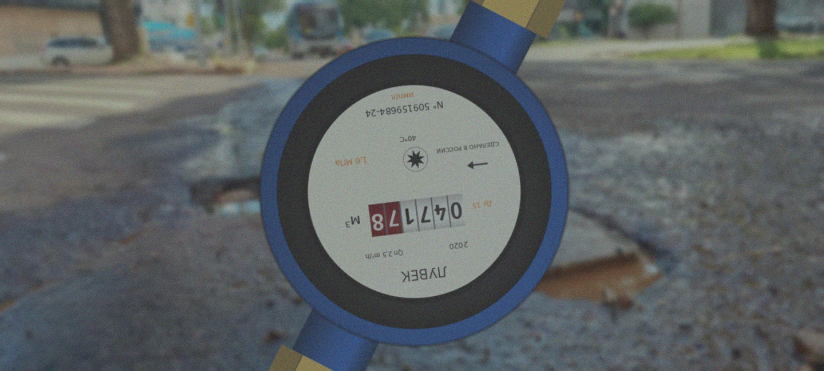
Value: **471.78** m³
